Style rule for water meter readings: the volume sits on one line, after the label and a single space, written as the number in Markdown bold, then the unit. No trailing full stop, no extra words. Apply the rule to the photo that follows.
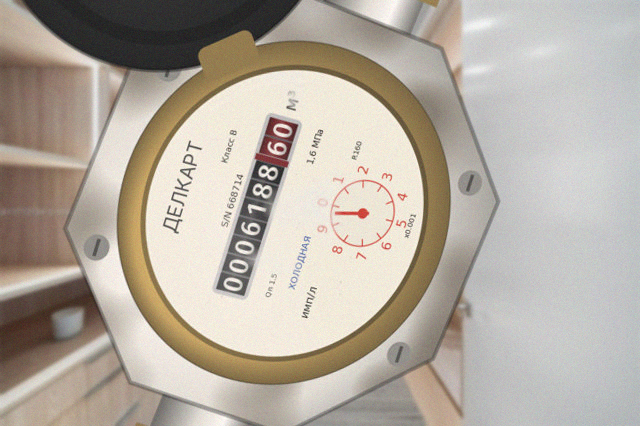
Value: **6188.599** m³
